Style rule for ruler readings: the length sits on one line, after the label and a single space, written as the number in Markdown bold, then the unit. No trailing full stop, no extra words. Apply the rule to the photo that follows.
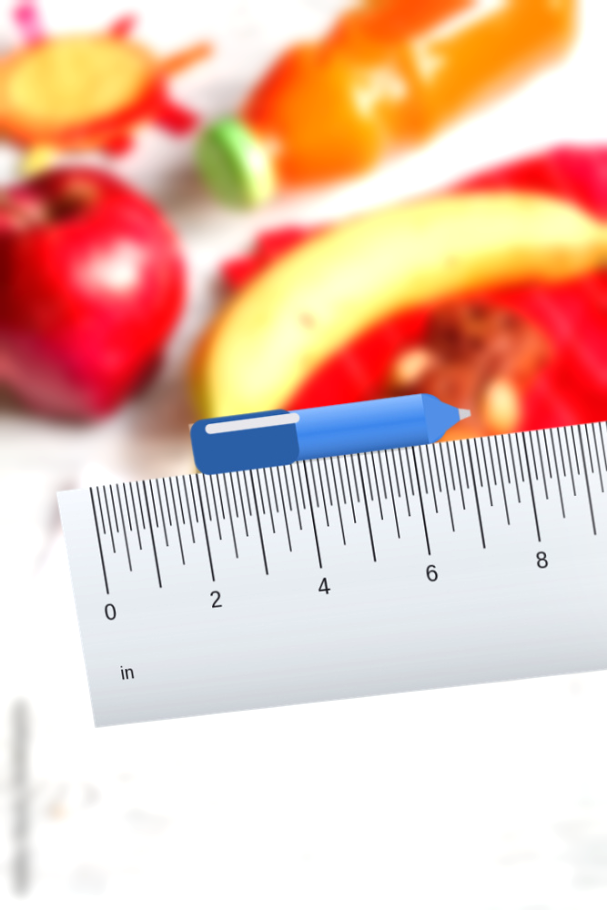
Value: **5.125** in
